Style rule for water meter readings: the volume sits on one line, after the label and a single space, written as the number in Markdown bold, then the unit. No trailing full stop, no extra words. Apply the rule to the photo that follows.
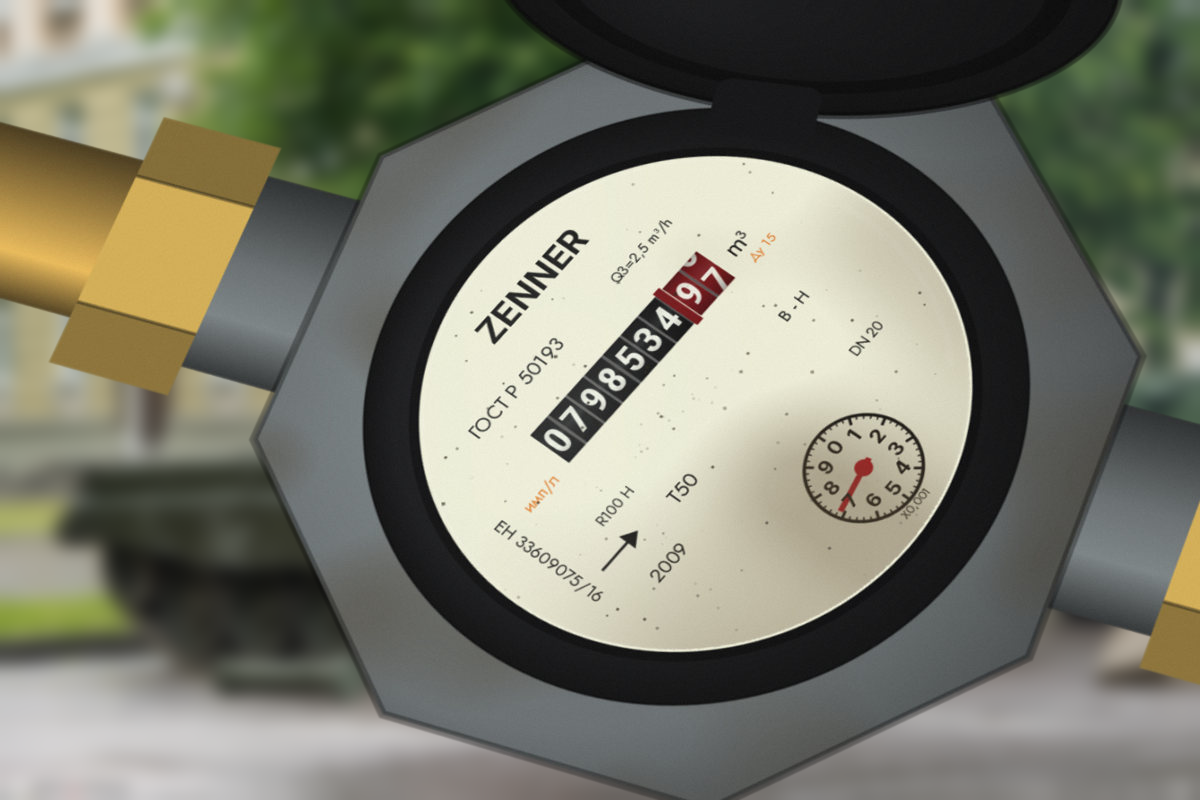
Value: **798534.967** m³
